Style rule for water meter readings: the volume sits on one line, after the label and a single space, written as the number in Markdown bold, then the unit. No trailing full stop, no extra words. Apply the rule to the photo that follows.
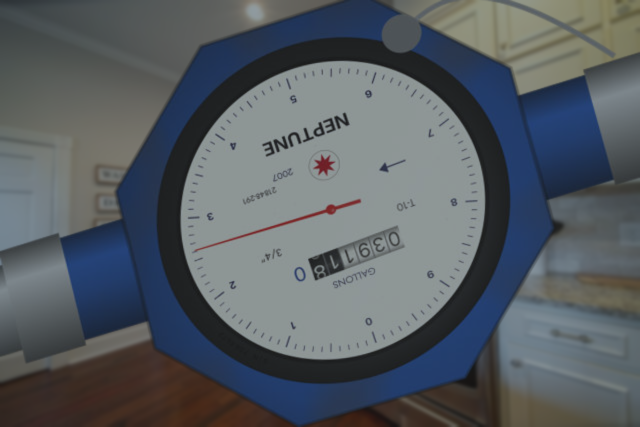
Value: **391182.6** gal
